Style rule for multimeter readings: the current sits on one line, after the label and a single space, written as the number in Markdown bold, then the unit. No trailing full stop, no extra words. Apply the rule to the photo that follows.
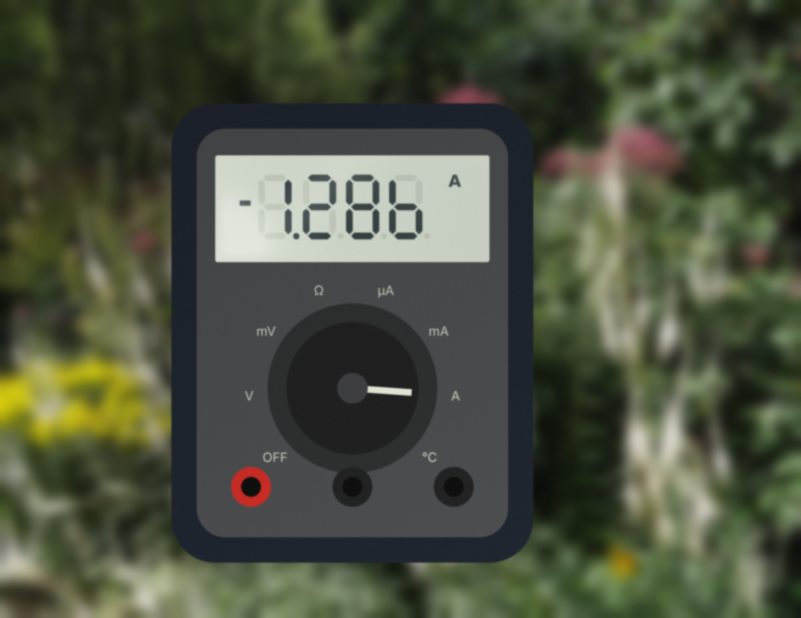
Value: **-1.286** A
